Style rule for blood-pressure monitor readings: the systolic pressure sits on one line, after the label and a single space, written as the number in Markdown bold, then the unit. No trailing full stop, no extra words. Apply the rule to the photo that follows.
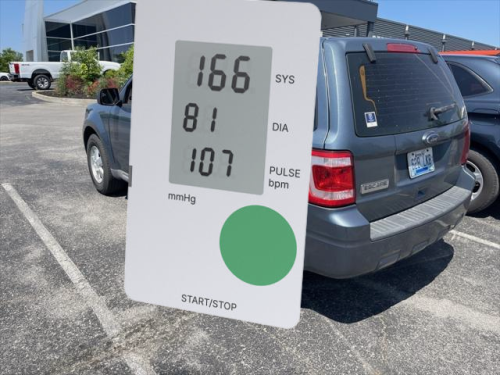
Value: **166** mmHg
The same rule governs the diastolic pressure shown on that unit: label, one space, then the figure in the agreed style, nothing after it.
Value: **81** mmHg
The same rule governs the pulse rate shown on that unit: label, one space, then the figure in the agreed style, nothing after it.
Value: **107** bpm
